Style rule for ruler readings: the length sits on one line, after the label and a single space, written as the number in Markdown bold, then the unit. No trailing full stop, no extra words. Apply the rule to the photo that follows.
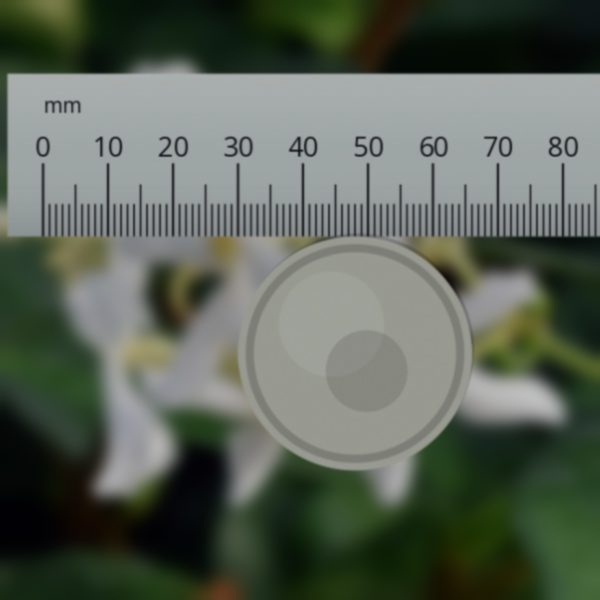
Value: **36** mm
